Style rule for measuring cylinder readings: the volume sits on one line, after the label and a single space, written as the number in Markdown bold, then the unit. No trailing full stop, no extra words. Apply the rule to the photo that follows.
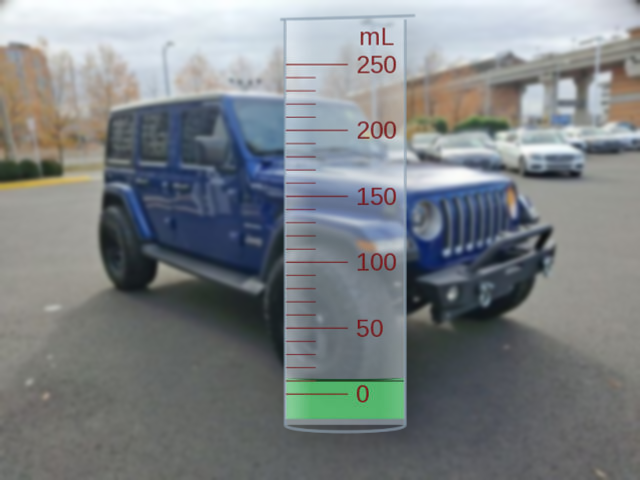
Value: **10** mL
